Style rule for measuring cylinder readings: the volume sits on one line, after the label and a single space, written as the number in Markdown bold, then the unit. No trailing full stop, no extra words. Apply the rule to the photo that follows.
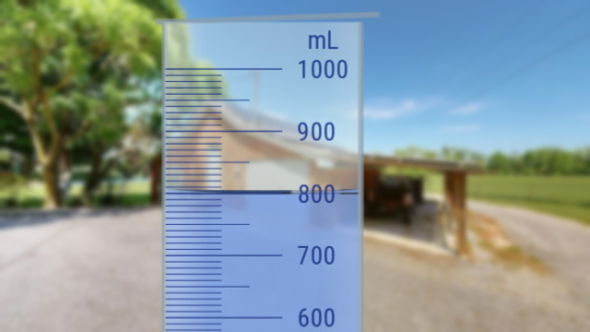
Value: **800** mL
